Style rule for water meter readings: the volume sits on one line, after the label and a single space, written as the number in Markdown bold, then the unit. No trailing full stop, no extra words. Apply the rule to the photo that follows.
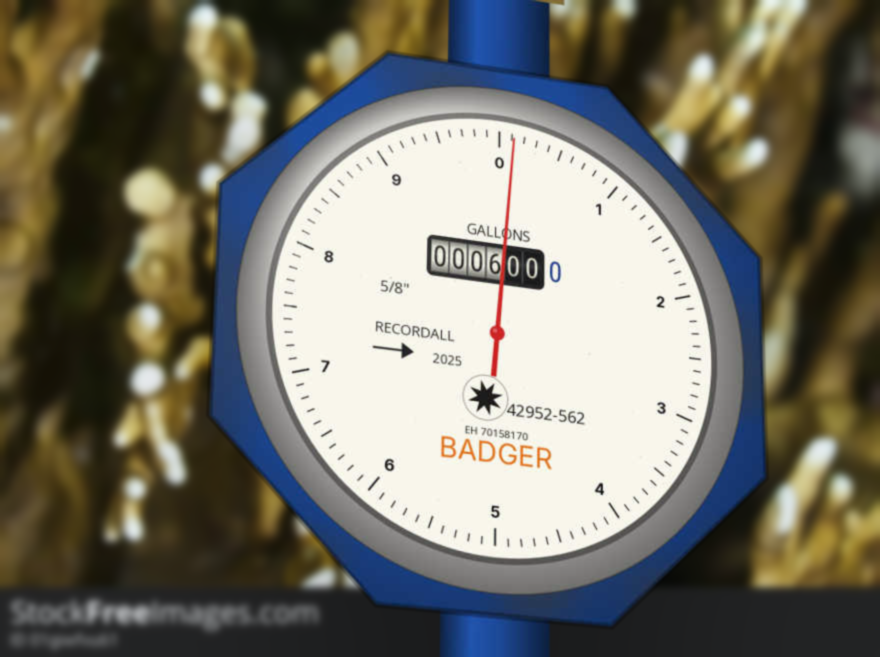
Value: **6000.1** gal
